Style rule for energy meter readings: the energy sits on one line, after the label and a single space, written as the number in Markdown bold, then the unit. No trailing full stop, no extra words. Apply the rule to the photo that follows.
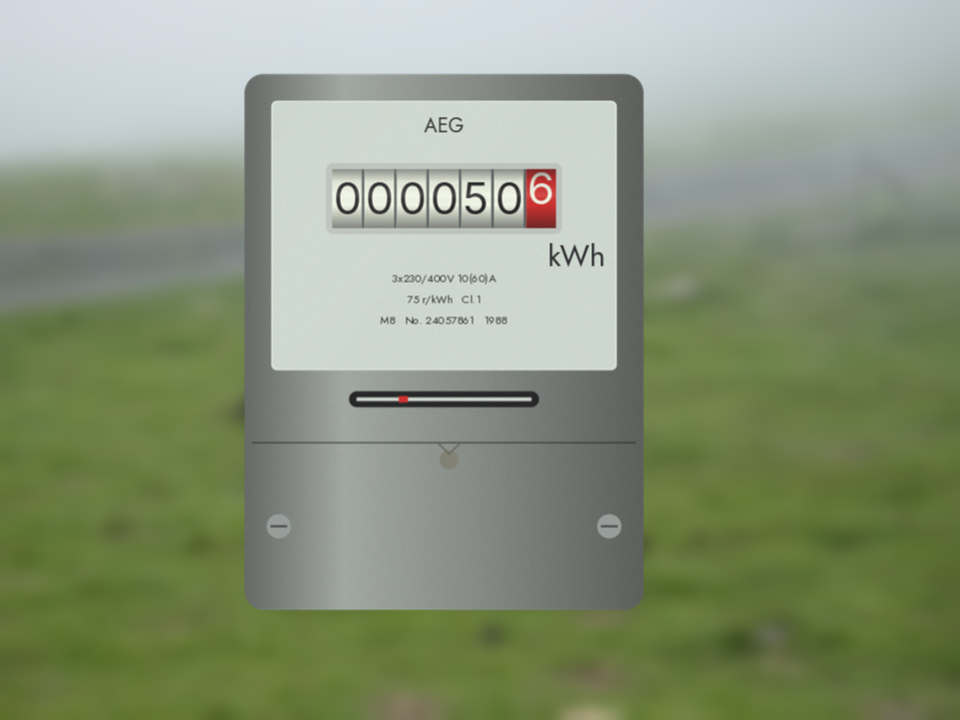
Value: **50.6** kWh
